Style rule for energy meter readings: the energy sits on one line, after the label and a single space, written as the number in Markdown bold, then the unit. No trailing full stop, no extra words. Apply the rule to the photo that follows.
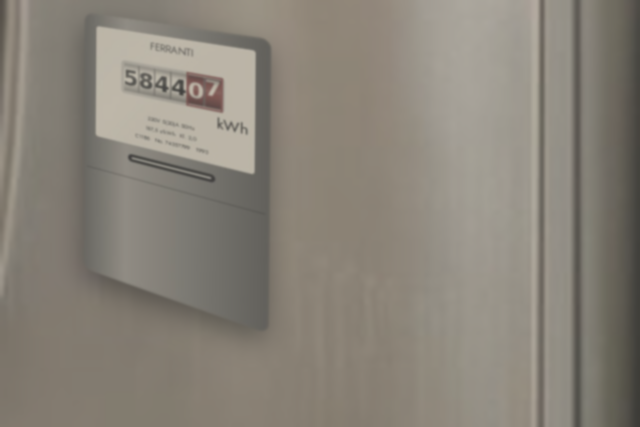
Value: **5844.07** kWh
